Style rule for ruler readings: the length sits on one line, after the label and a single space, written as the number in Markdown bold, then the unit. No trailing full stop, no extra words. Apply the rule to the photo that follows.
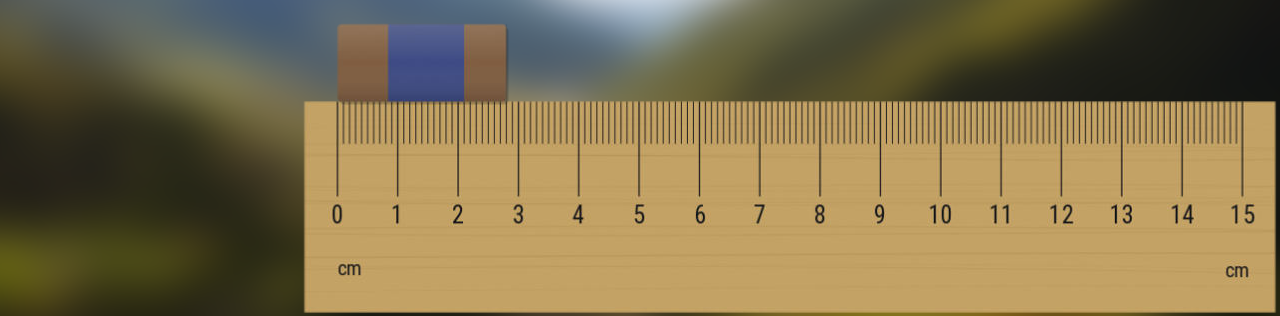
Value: **2.8** cm
